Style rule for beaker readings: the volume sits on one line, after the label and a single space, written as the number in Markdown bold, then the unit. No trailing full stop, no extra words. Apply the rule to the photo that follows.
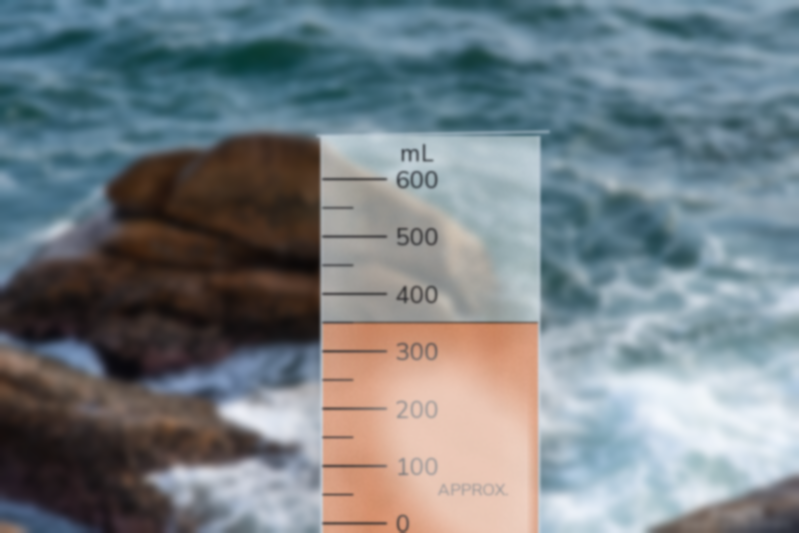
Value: **350** mL
